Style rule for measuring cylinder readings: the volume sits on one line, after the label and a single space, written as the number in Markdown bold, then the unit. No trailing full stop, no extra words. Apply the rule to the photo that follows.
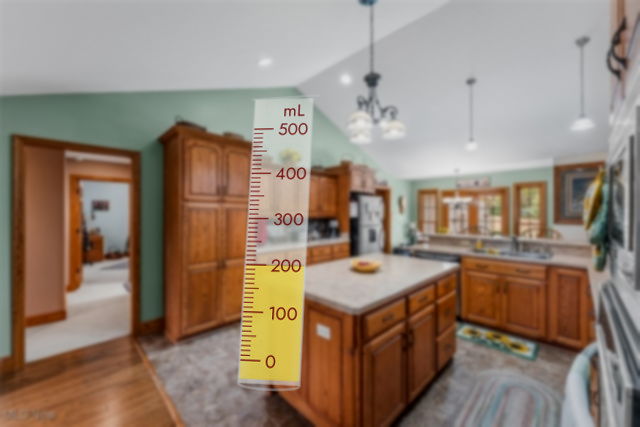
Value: **200** mL
